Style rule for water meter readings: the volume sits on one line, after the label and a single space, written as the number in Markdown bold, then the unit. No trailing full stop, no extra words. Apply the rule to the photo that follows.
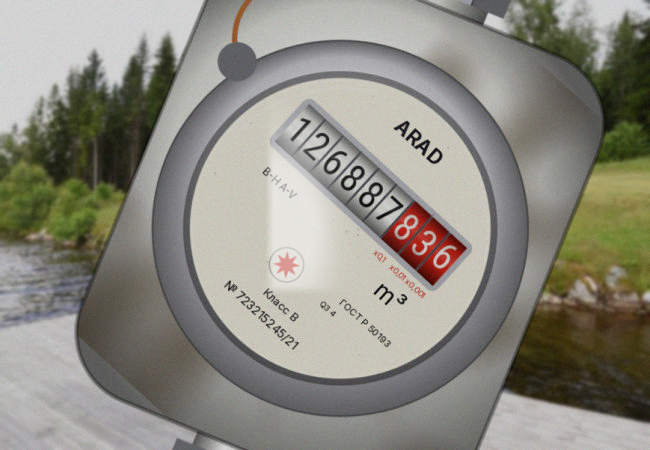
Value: **126887.836** m³
